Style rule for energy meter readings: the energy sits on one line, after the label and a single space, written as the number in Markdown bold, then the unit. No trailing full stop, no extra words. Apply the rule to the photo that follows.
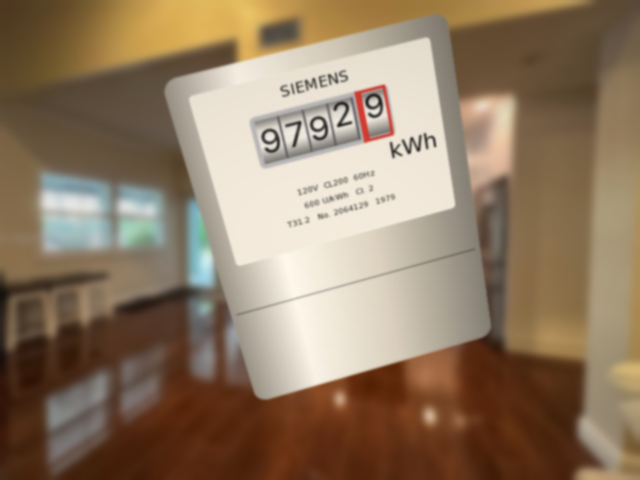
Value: **9792.9** kWh
